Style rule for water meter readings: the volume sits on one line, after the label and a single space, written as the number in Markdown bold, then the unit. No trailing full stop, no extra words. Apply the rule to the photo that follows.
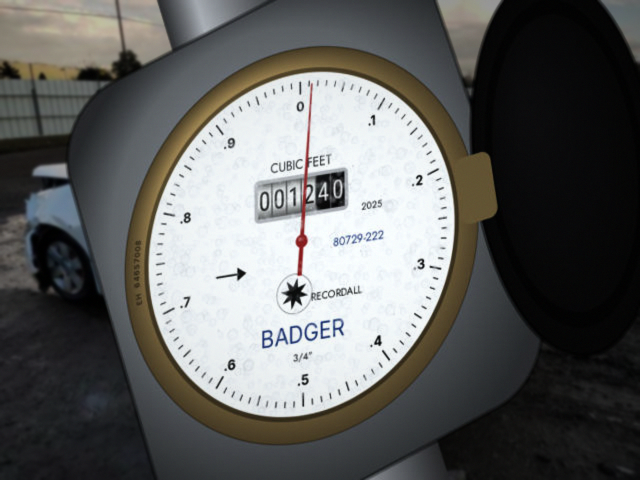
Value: **1240.01** ft³
